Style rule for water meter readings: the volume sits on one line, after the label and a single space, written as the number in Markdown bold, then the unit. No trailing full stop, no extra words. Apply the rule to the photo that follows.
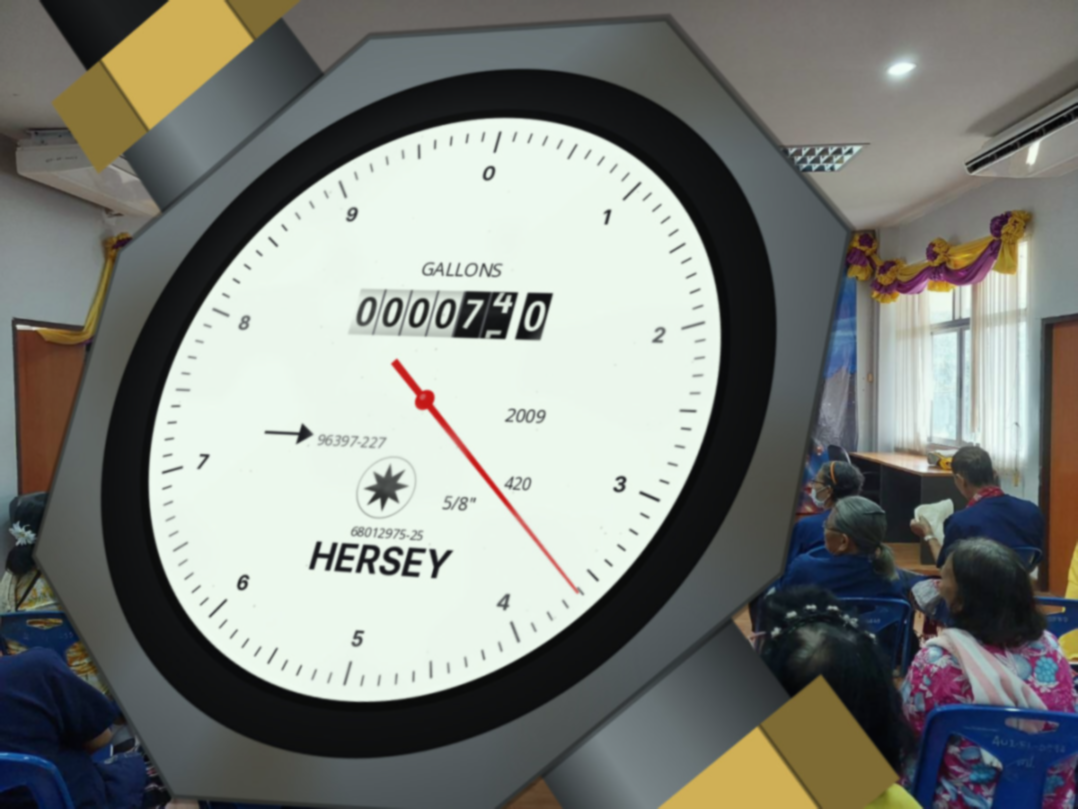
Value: **743.6** gal
